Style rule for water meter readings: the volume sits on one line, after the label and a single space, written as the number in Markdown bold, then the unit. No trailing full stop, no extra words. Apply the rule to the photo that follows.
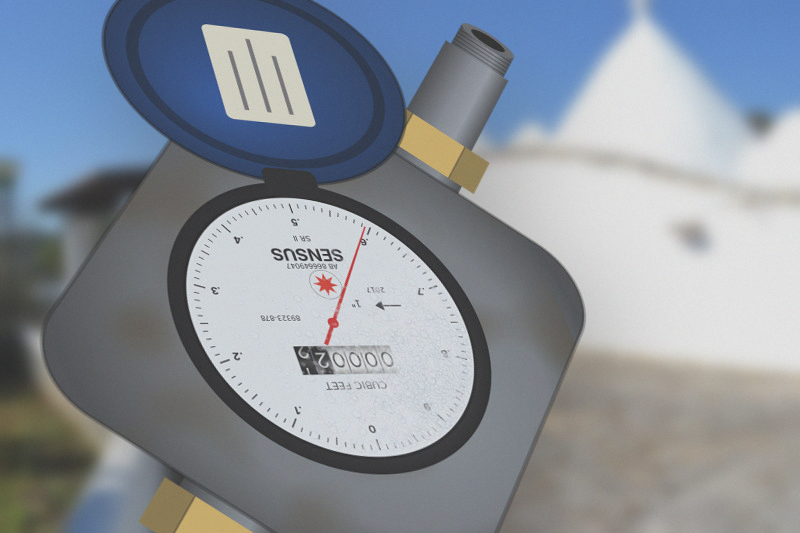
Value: **21.59** ft³
